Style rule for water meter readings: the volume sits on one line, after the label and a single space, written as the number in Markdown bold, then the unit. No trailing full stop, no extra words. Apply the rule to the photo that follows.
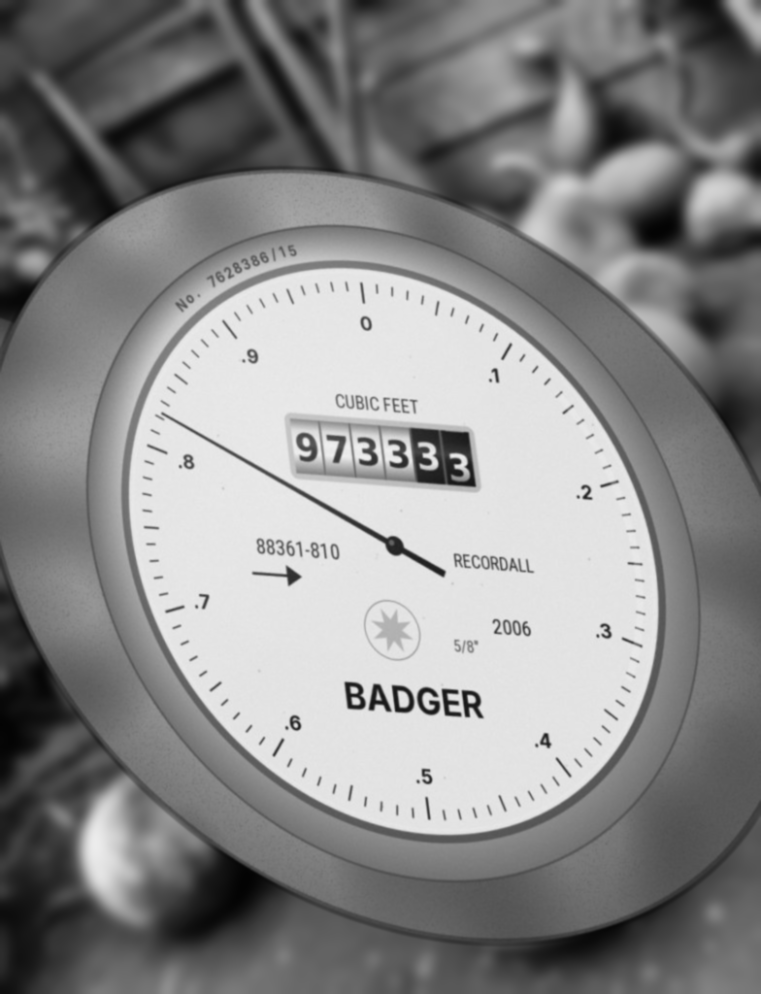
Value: **973332.82** ft³
